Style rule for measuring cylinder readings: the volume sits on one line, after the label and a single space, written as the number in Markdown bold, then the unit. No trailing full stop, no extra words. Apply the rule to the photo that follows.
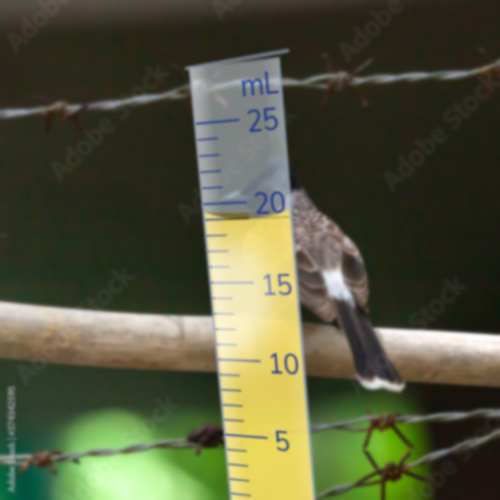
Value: **19** mL
